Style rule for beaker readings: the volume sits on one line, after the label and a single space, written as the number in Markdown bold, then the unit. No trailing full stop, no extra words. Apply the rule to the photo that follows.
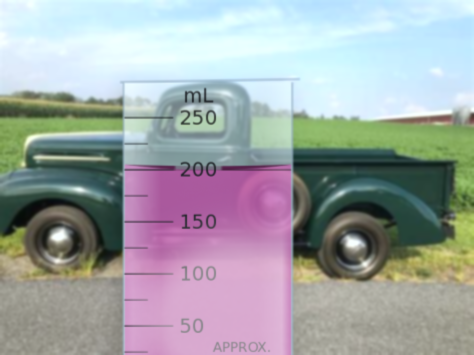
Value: **200** mL
